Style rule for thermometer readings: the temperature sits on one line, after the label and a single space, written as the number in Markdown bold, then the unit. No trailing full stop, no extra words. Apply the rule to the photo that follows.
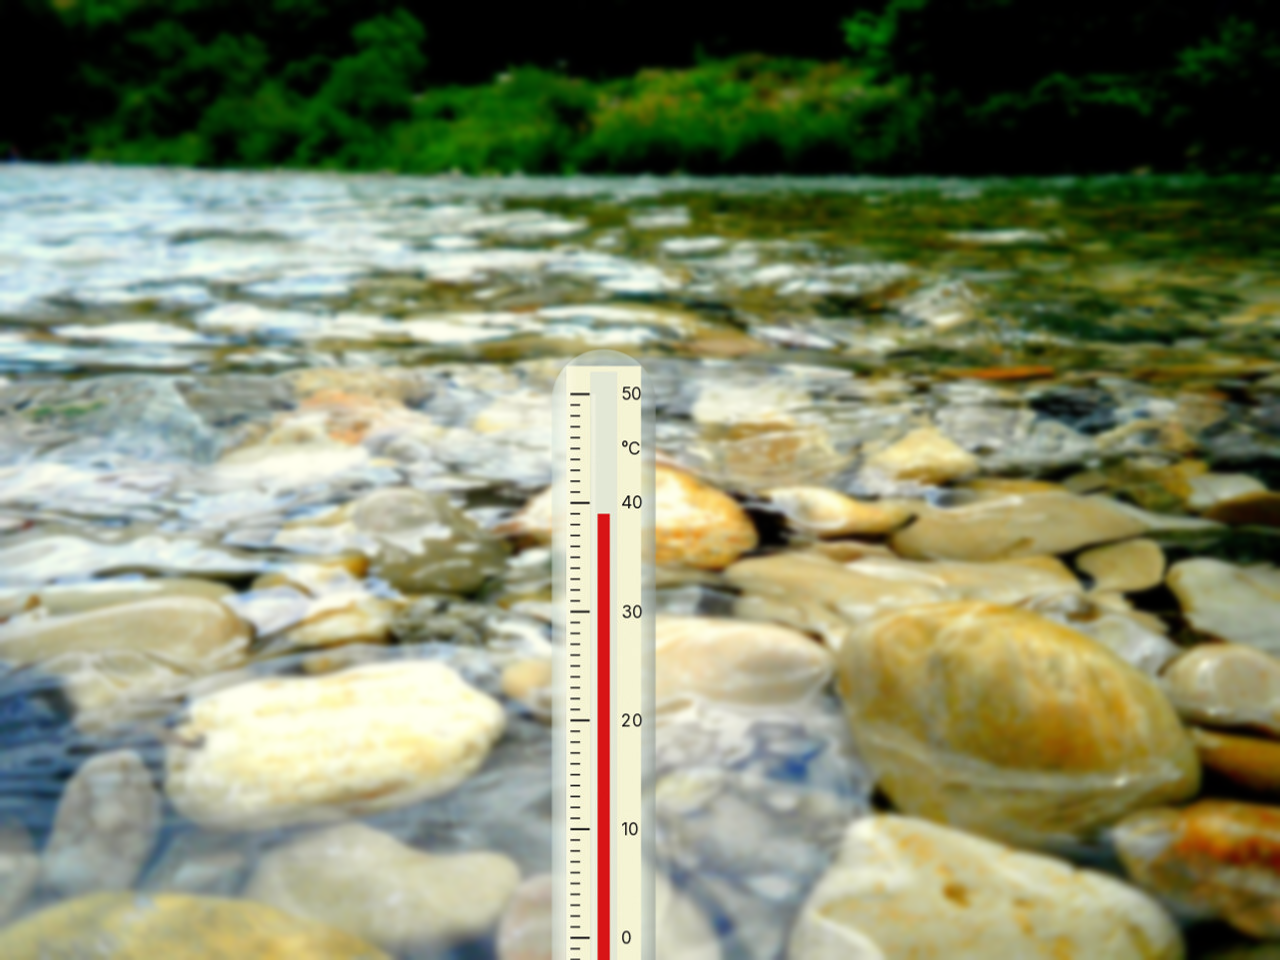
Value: **39** °C
